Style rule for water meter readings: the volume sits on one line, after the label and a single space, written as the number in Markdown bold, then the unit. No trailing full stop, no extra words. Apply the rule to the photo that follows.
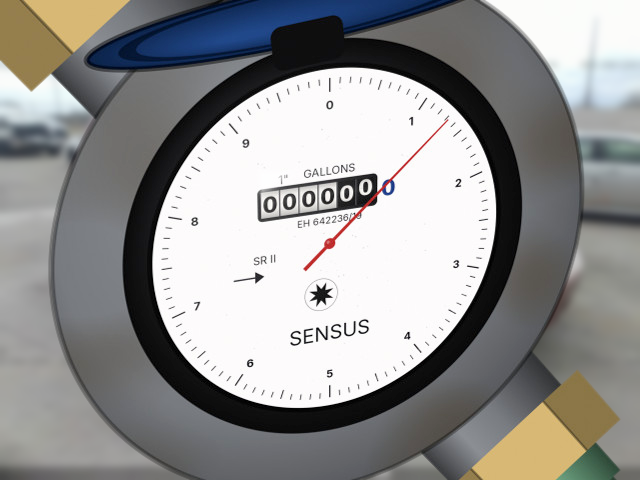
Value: **1.3** gal
